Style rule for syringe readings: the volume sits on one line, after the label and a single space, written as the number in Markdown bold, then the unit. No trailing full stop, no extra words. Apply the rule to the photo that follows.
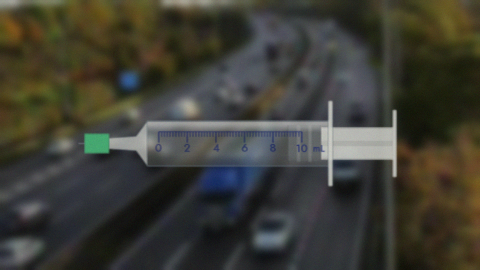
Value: **9** mL
